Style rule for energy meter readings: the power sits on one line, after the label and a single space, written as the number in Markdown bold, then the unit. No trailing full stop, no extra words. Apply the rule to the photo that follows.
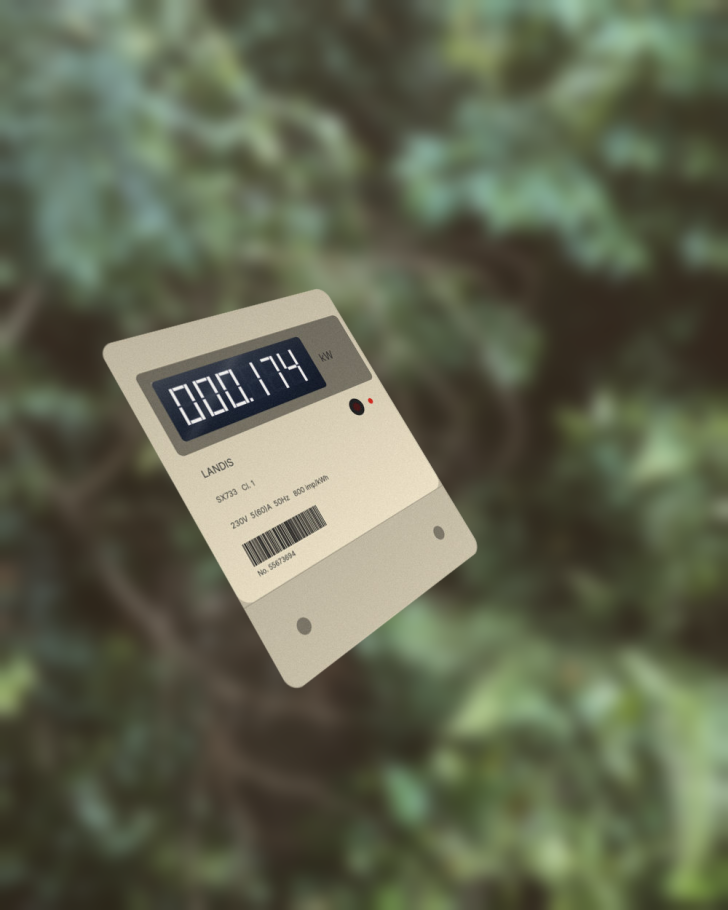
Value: **0.174** kW
